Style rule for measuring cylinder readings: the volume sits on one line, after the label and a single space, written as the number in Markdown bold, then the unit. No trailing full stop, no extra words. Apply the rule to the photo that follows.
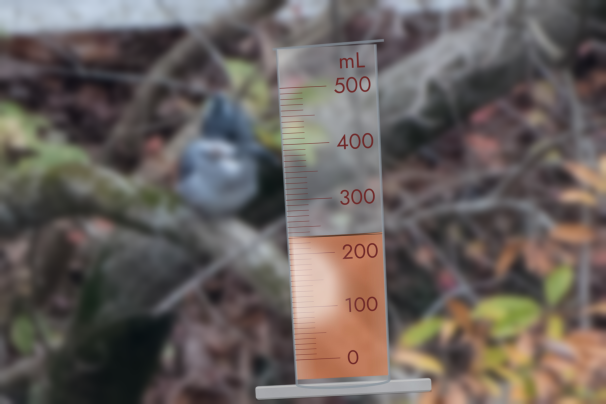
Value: **230** mL
